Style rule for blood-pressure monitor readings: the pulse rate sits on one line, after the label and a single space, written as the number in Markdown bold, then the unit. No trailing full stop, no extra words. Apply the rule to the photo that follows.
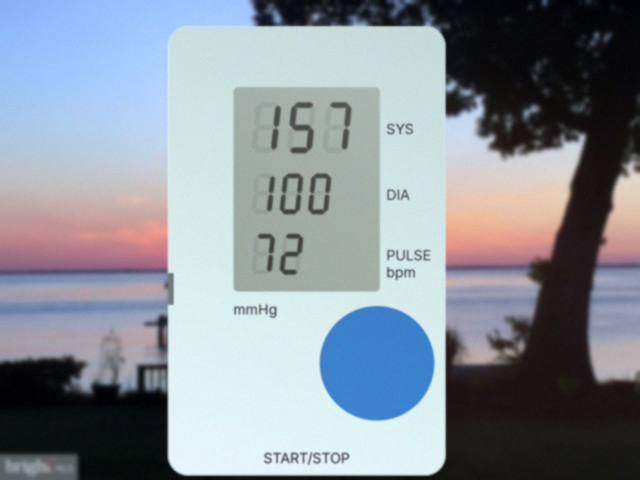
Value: **72** bpm
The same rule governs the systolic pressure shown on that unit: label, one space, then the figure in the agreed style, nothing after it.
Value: **157** mmHg
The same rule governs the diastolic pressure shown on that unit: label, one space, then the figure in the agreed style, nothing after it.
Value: **100** mmHg
